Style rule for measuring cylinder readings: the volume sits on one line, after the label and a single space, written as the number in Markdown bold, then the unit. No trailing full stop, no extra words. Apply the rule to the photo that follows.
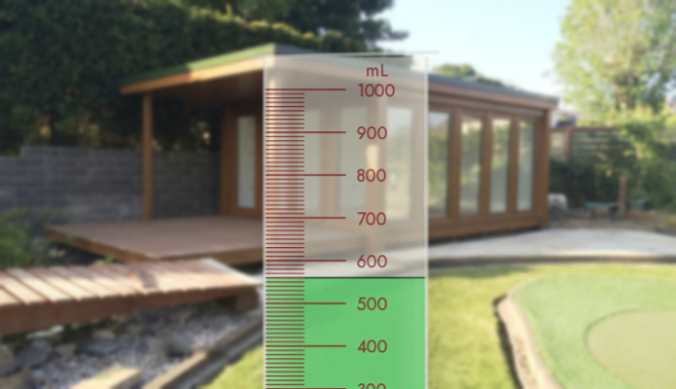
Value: **560** mL
